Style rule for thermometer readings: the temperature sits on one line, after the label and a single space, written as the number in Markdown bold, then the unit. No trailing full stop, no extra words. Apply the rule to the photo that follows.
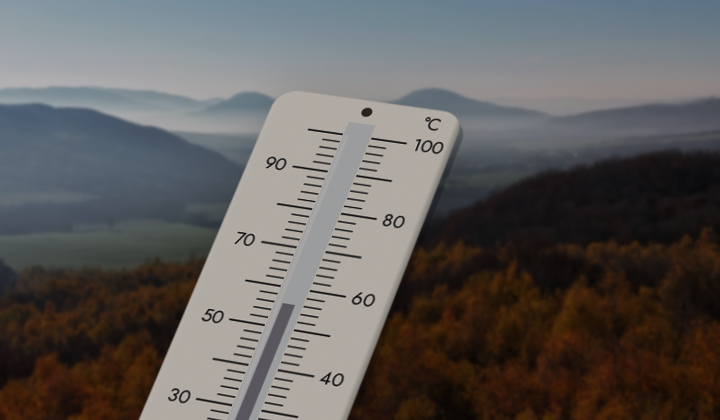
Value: **56** °C
